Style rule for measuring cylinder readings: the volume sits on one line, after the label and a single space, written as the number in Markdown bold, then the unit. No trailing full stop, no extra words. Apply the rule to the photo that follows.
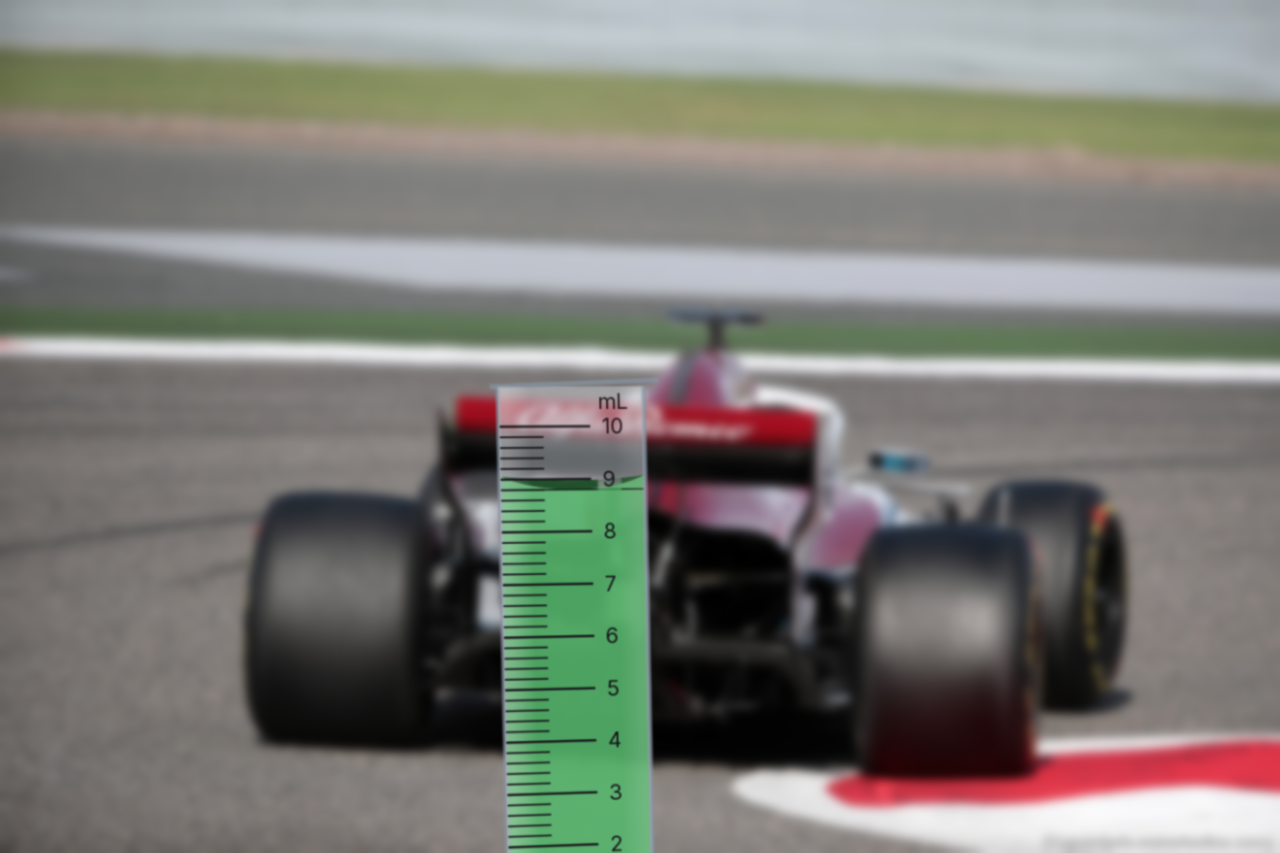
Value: **8.8** mL
